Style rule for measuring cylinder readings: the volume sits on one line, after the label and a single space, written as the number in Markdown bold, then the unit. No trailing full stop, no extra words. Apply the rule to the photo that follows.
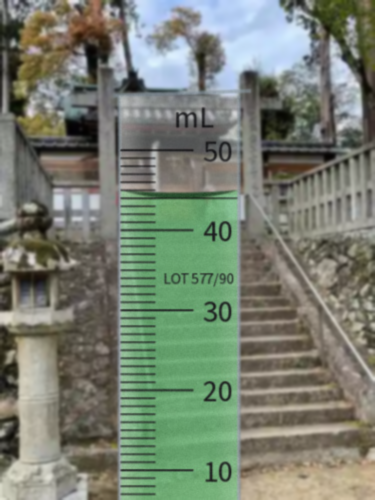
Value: **44** mL
